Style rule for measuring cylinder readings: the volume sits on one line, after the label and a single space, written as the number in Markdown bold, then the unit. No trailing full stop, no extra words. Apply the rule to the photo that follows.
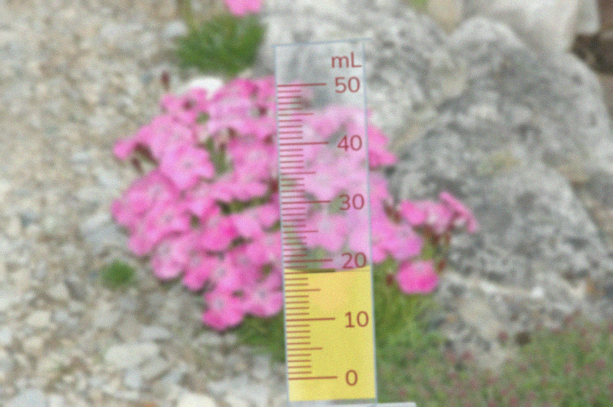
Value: **18** mL
